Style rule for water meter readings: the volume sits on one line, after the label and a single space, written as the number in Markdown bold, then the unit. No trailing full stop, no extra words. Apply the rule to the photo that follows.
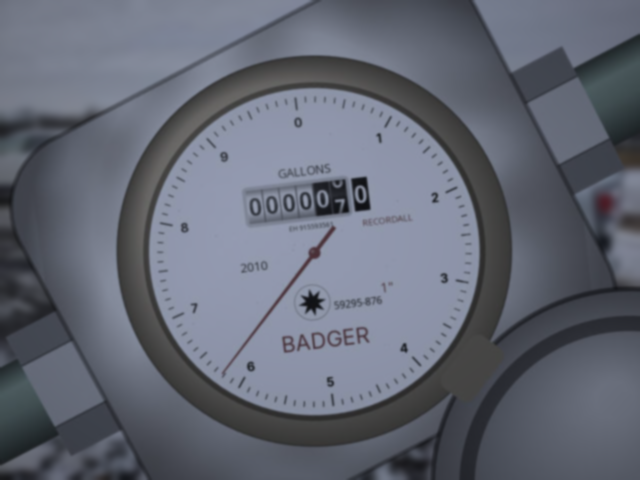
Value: **66.2** gal
